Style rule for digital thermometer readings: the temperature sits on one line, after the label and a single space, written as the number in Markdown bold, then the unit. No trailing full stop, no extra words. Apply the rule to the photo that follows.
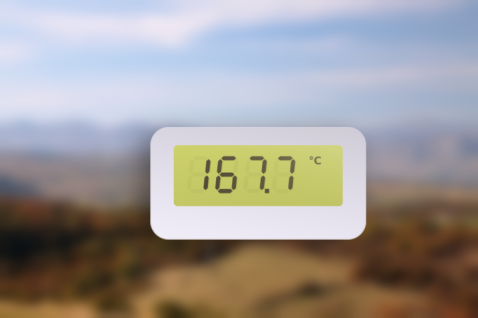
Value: **167.7** °C
